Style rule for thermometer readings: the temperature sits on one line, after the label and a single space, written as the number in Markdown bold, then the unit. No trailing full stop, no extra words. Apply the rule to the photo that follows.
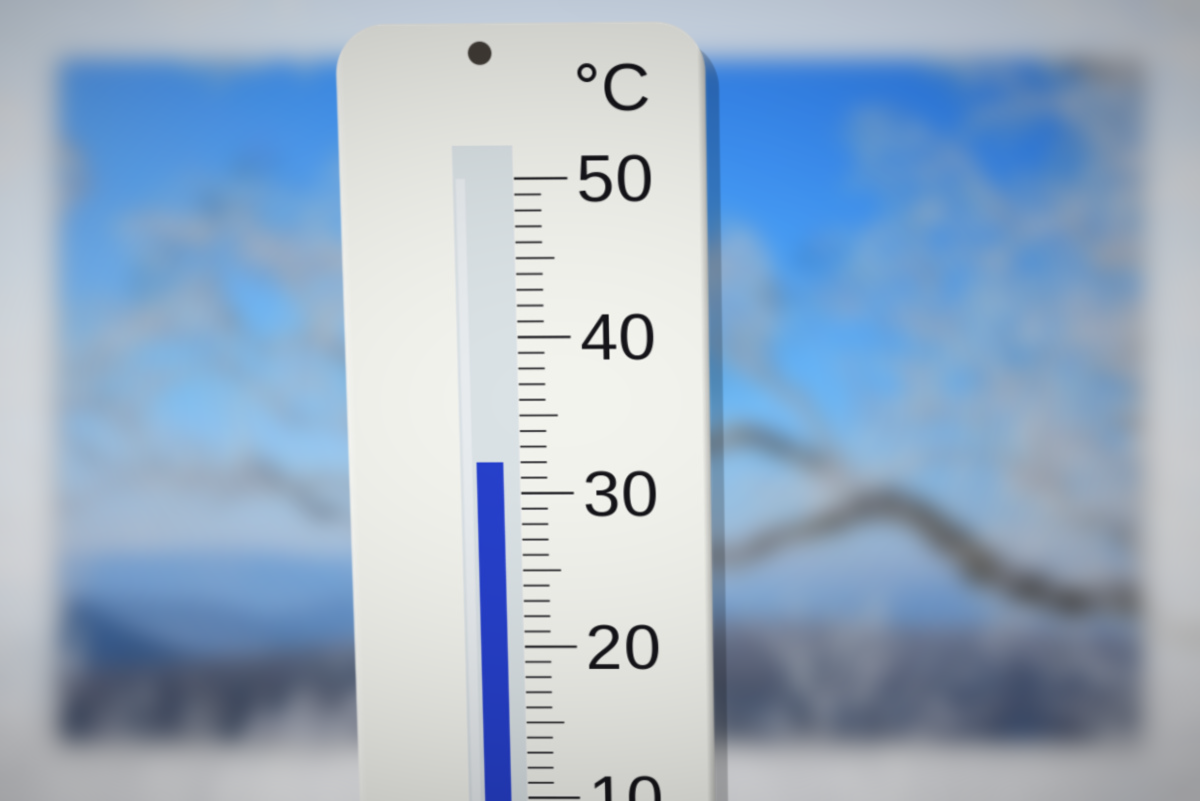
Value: **32** °C
